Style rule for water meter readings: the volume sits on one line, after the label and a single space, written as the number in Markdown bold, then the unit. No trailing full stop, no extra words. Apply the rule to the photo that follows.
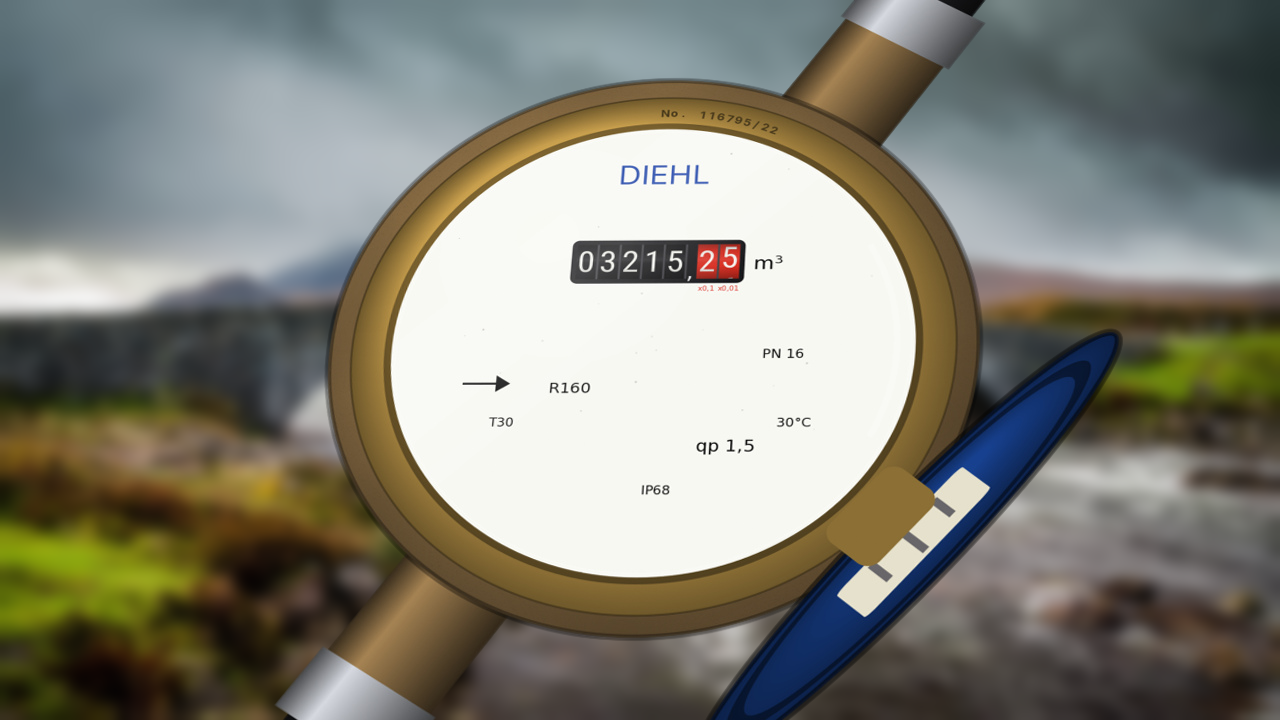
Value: **3215.25** m³
